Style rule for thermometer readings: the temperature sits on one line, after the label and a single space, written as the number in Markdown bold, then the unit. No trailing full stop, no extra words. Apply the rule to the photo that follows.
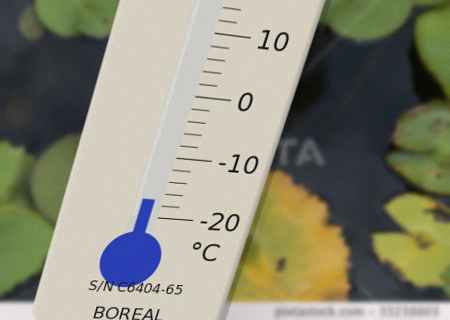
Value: **-17** °C
